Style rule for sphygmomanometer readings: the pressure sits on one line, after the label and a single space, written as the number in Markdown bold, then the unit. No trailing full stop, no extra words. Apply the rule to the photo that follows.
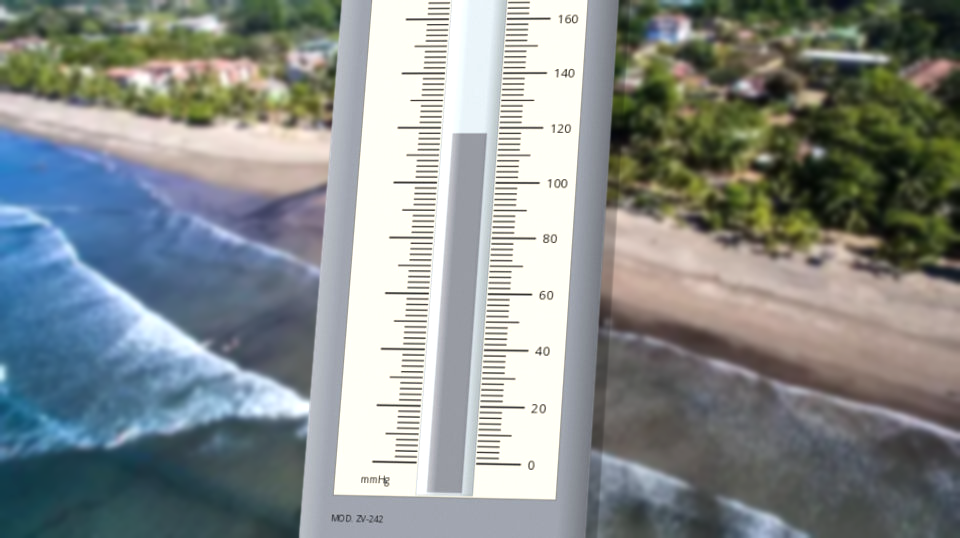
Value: **118** mmHg
